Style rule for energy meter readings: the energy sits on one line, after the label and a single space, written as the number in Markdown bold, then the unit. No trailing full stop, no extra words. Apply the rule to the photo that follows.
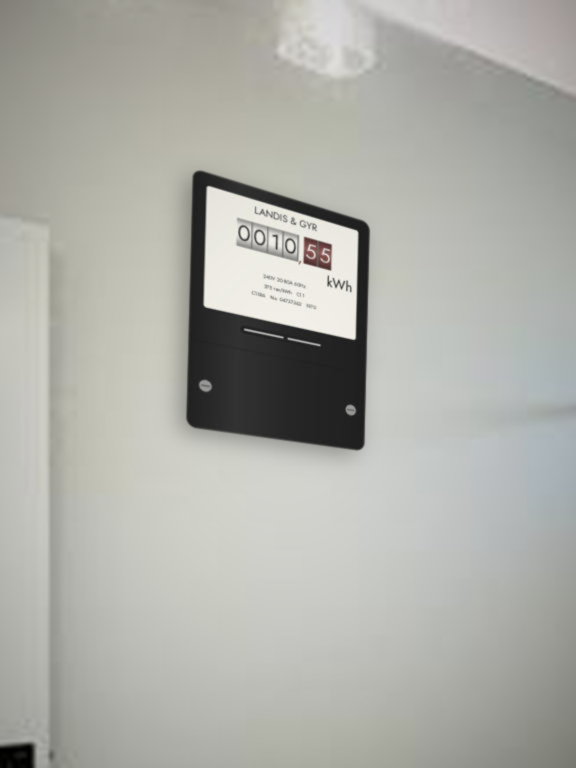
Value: **10.55** kWh
